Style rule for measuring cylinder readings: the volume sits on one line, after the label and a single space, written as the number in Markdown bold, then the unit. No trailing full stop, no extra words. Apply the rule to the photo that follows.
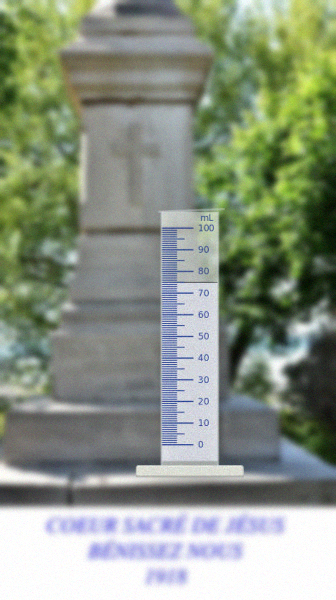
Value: **75** mL
